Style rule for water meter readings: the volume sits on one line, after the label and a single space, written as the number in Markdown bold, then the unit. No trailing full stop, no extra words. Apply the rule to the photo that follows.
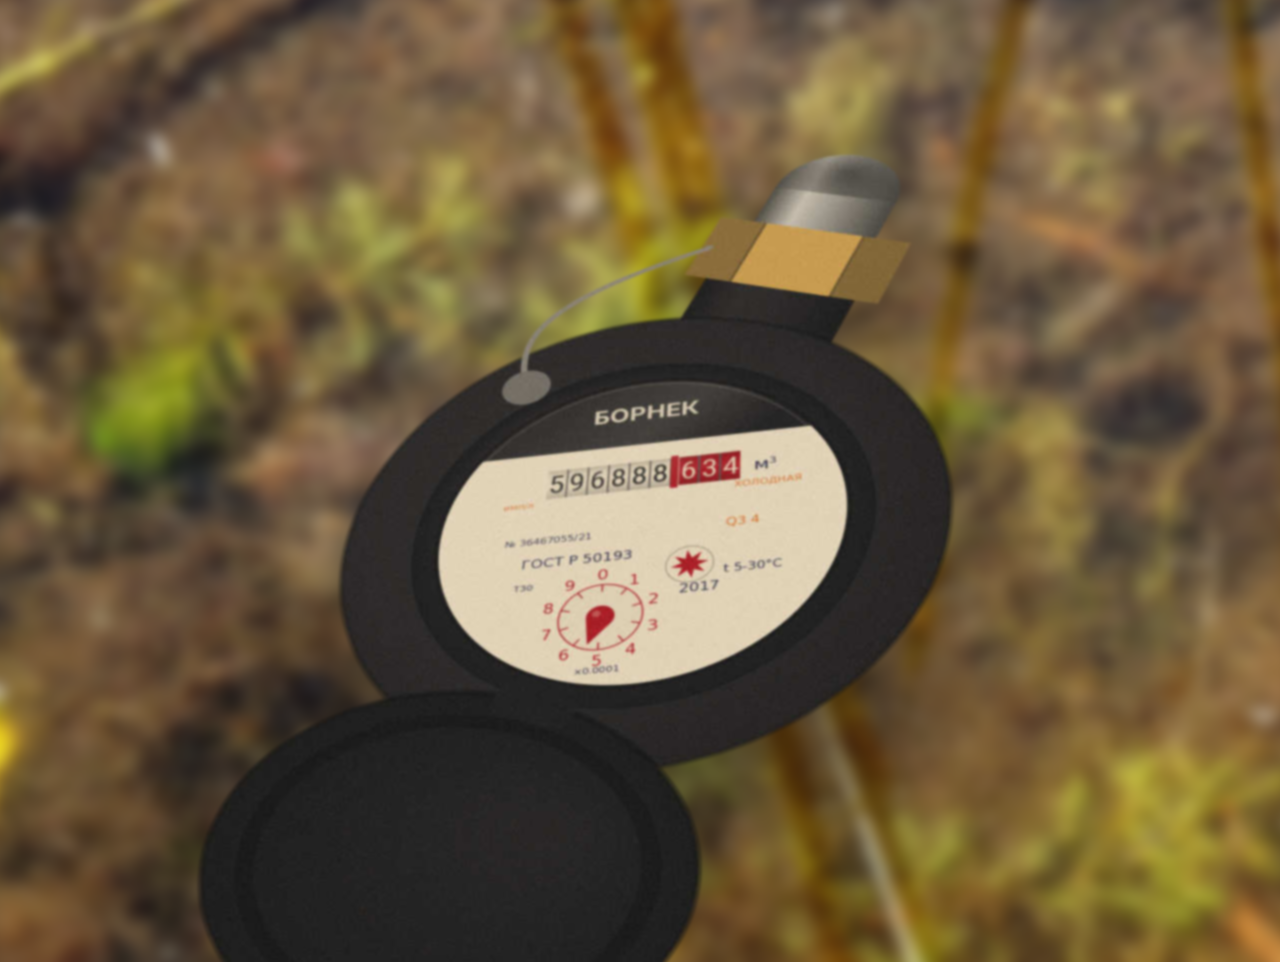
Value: **596888.6345** m³
